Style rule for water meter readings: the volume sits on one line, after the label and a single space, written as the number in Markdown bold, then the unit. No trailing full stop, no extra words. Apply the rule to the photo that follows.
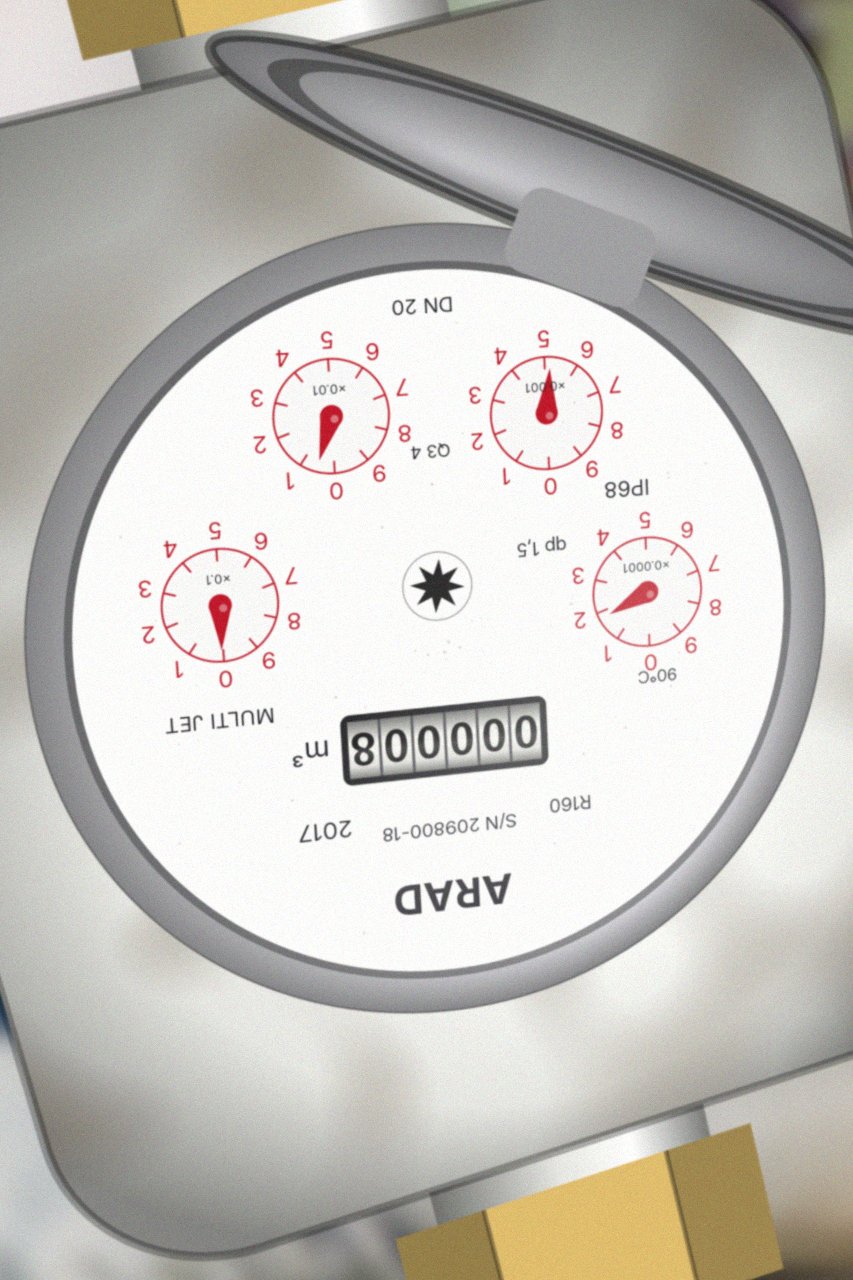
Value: **8.0051** m³
